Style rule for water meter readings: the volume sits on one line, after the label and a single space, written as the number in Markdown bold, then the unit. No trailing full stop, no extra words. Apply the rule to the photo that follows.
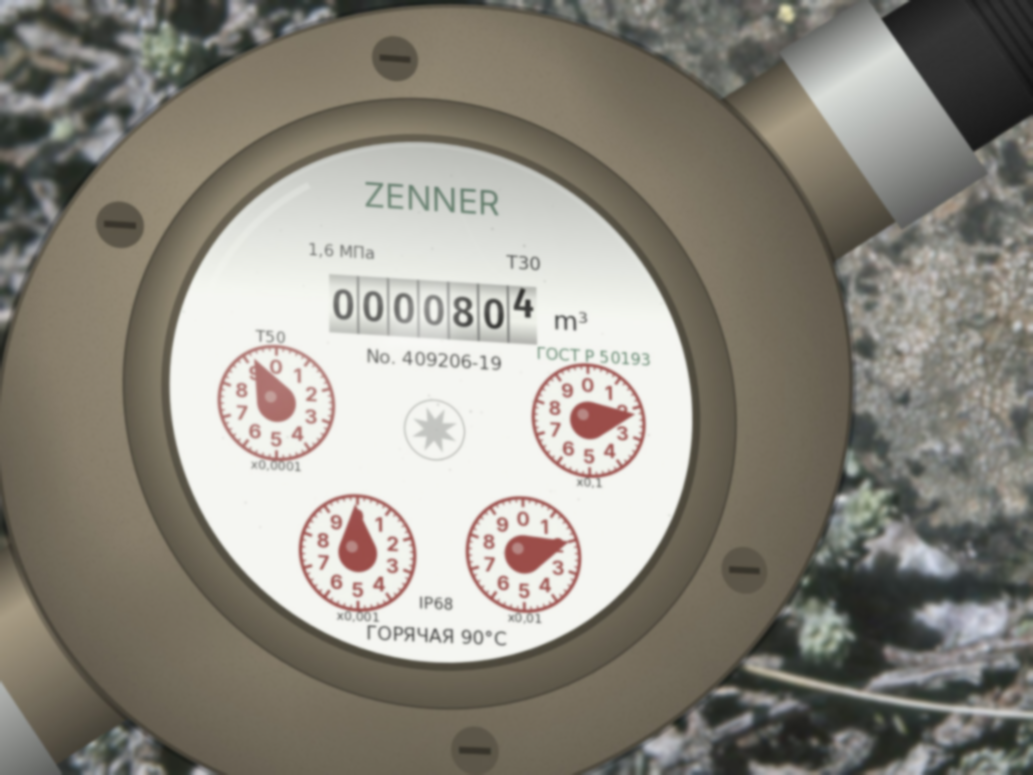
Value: **804.2199** m³
